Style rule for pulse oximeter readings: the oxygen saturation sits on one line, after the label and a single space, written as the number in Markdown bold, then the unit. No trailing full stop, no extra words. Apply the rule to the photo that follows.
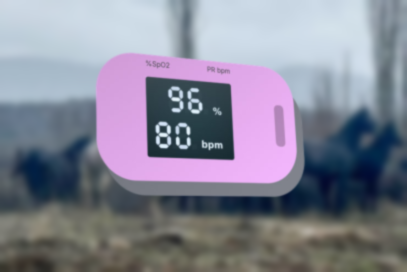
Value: **96** %
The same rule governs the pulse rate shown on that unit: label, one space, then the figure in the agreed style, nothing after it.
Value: **80** bpm
